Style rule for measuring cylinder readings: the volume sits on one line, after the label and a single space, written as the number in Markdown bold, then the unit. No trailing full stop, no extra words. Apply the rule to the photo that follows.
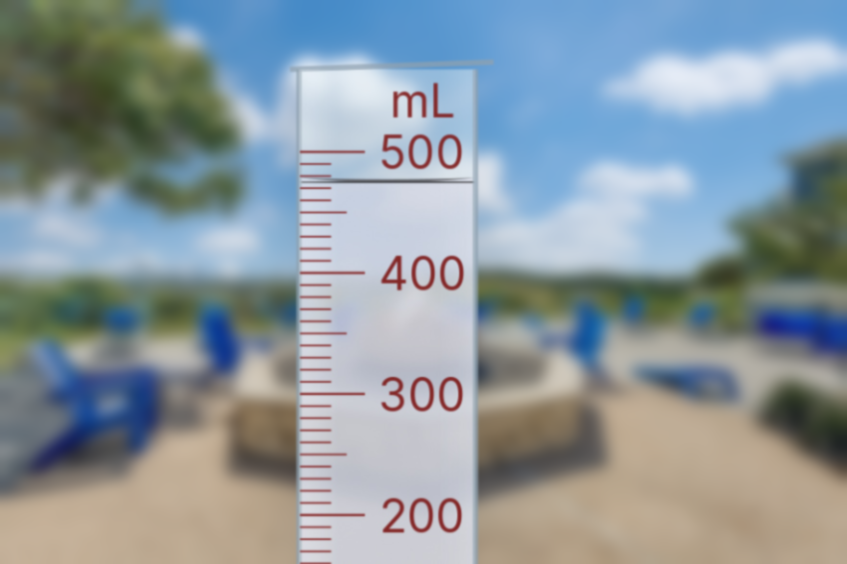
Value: **475** mL
